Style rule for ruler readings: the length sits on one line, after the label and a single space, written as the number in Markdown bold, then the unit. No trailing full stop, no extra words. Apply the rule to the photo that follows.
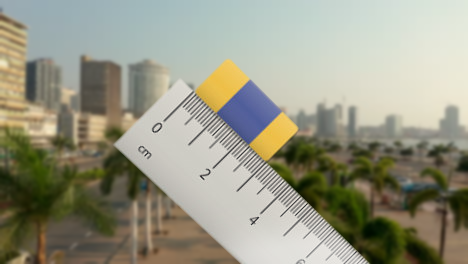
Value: **3** cm
